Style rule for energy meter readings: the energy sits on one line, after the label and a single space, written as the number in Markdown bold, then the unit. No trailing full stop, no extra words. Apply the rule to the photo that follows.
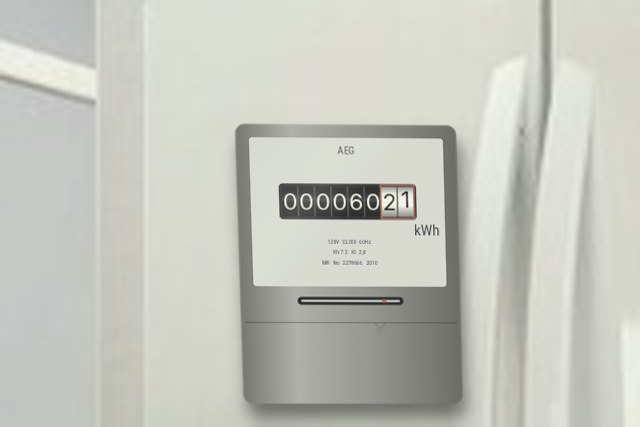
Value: **60.21** kWh
